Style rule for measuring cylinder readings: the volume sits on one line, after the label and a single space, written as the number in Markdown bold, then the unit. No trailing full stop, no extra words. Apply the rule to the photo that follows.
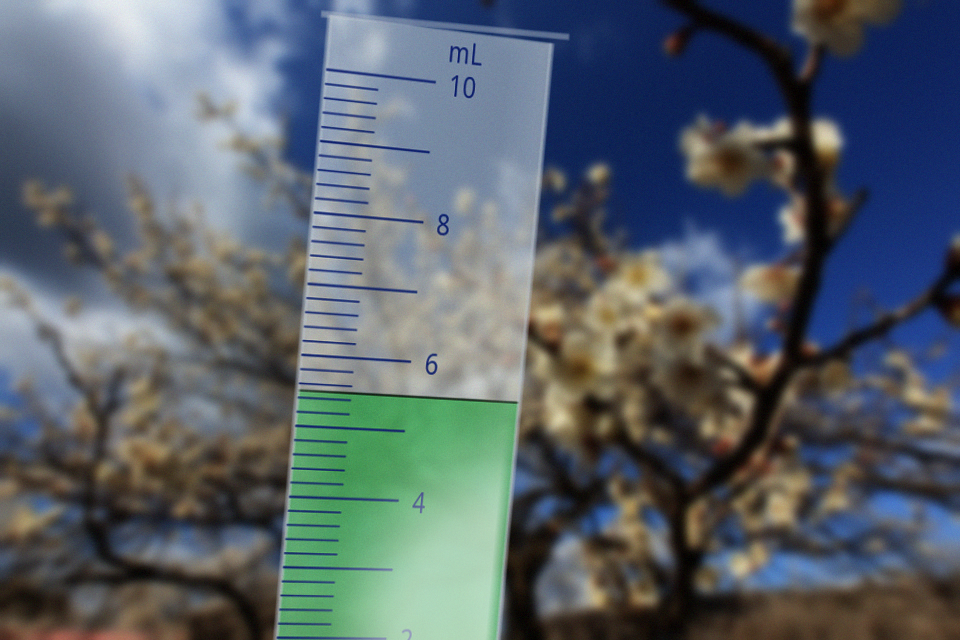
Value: **5.5** mL
